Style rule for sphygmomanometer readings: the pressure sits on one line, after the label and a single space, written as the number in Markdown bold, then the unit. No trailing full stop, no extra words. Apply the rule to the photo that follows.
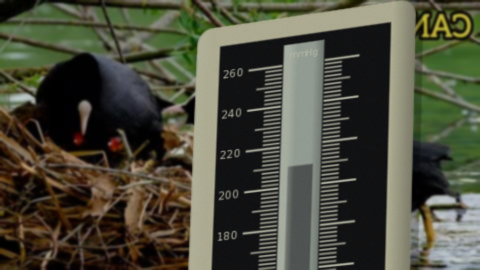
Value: **210** mmHg
